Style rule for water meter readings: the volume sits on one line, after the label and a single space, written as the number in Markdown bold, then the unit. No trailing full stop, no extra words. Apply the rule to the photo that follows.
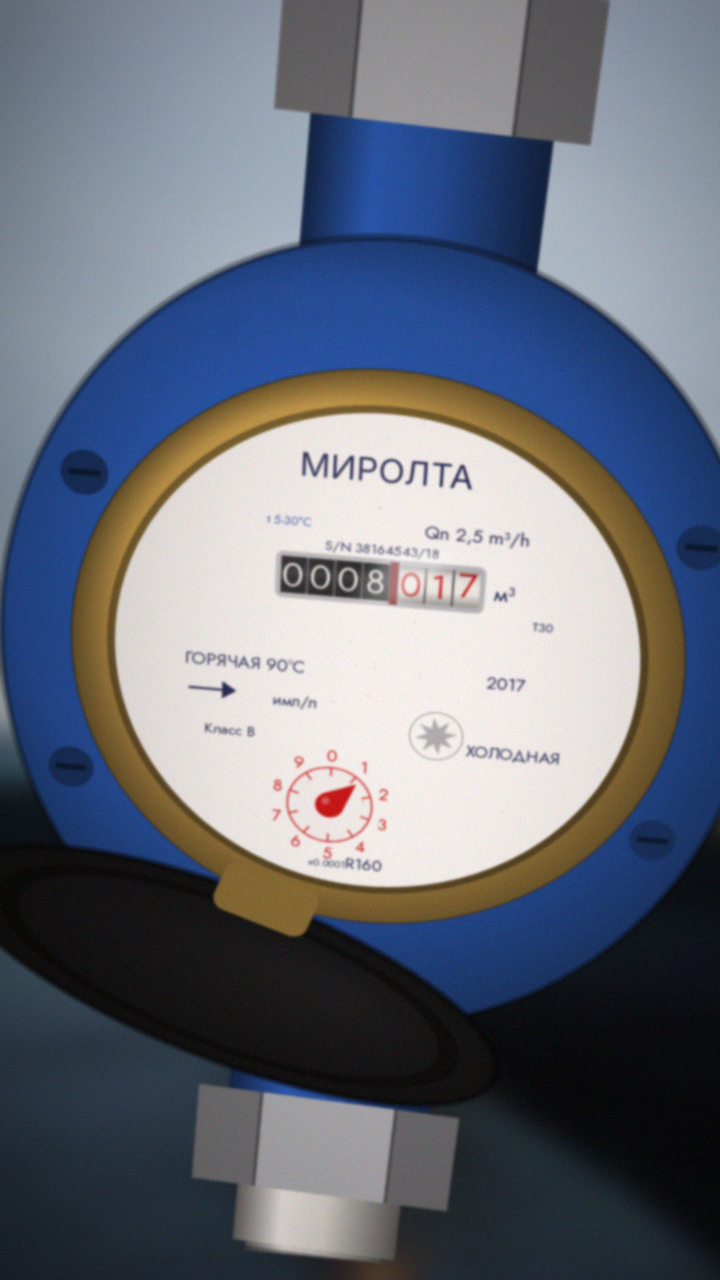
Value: **8.0171** m³
